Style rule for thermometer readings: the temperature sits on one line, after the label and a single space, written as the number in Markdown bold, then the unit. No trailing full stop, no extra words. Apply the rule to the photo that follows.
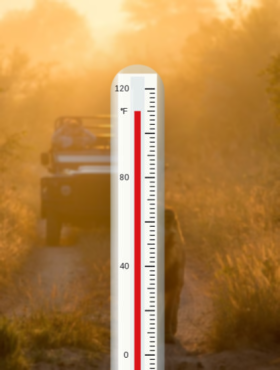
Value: **110** °F
